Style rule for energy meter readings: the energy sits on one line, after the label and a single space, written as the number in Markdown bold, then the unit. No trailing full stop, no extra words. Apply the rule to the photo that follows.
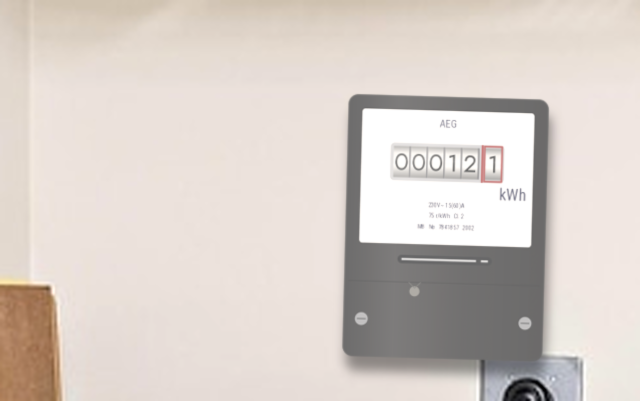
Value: **12.1** kWh
